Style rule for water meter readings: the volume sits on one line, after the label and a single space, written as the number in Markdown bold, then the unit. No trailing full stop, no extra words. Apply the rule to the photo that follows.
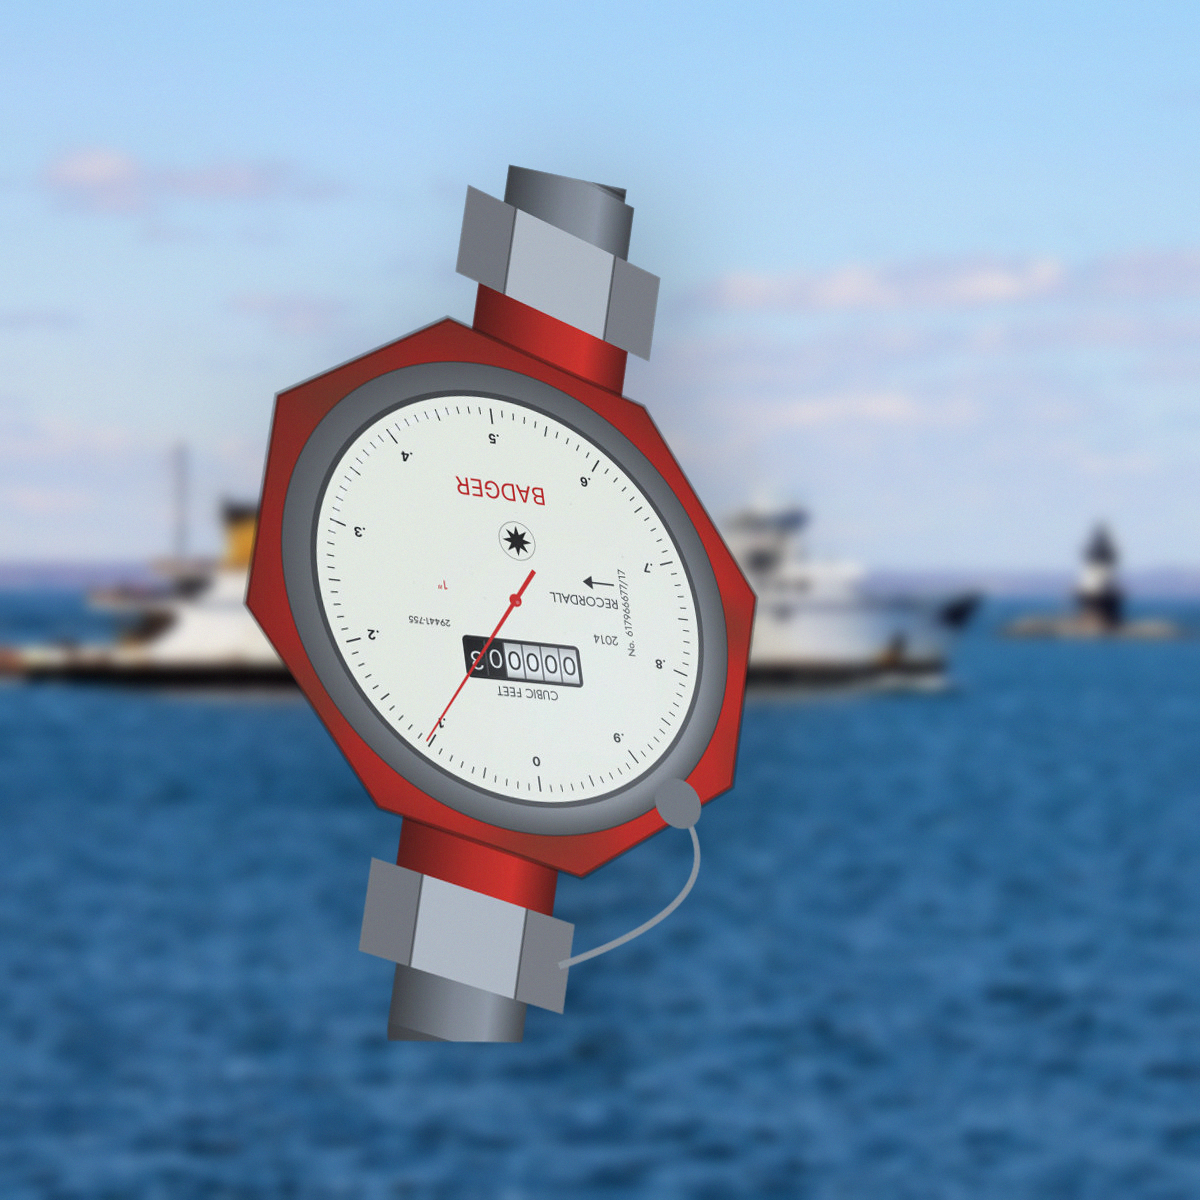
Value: **3.10** ft³
